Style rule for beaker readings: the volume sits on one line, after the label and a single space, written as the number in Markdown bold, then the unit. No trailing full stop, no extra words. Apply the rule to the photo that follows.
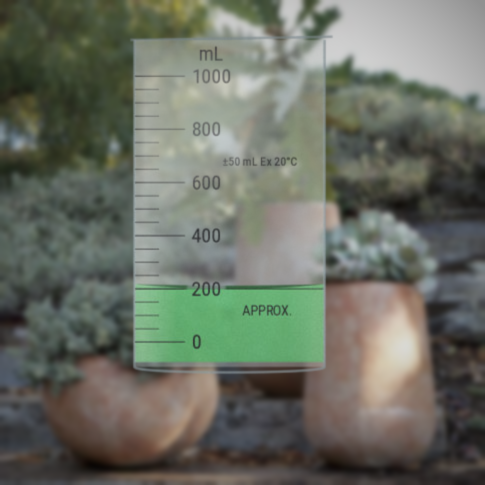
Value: **200** mL
